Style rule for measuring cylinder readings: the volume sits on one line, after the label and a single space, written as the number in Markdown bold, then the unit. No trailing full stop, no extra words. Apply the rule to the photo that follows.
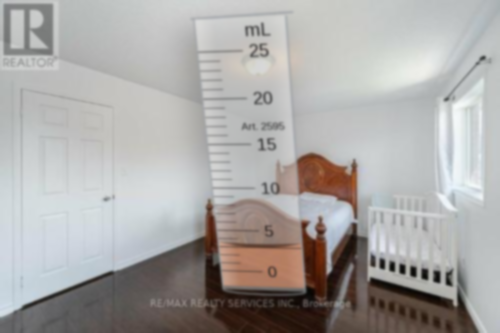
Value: **3** mL
